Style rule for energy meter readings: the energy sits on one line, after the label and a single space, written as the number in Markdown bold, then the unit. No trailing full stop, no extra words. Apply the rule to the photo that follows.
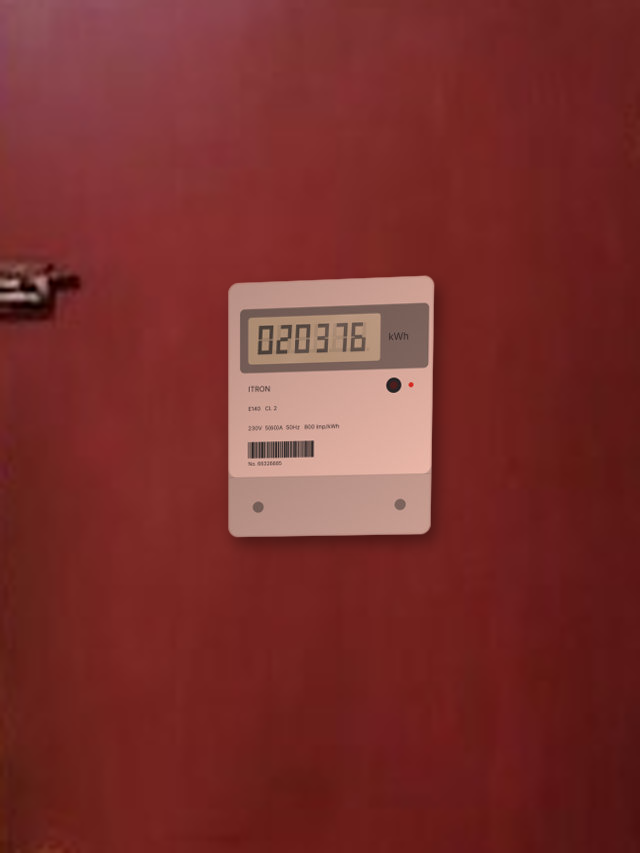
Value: **20376** kWh
